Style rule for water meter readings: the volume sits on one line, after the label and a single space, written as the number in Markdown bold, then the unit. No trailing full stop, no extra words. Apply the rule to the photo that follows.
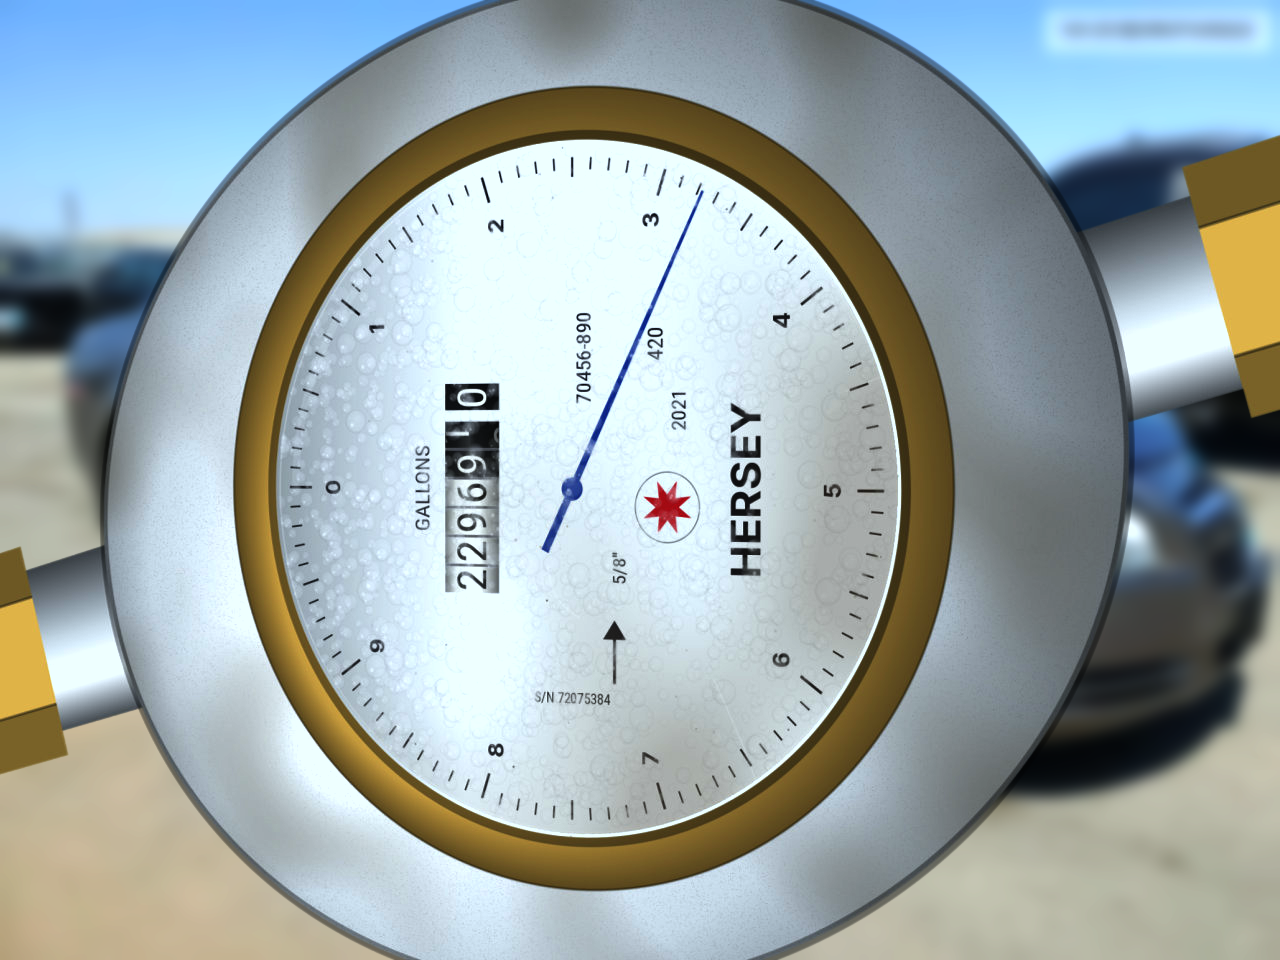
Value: **2296913.2** gal
